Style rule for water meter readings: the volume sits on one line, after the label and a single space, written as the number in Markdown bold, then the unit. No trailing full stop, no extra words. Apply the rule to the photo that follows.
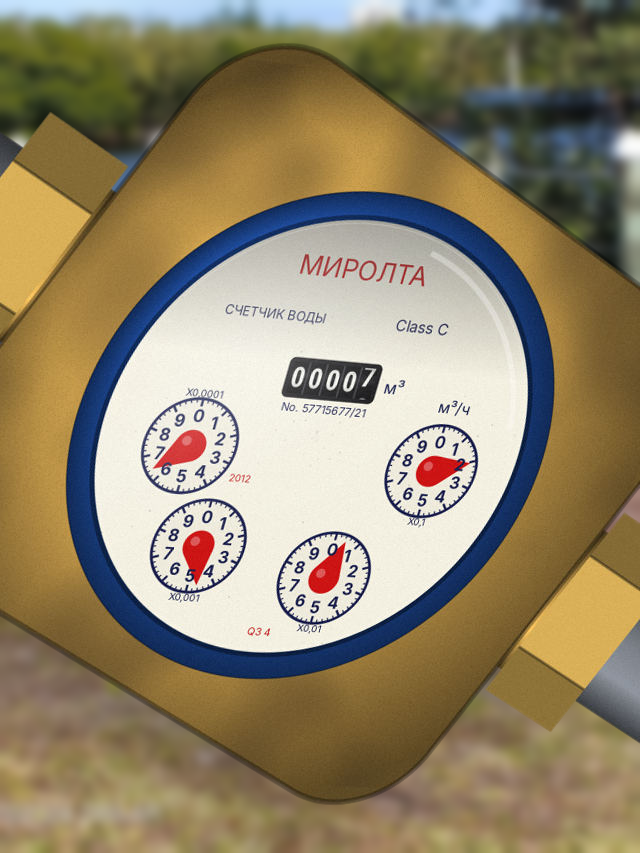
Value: **7.2046** m³
